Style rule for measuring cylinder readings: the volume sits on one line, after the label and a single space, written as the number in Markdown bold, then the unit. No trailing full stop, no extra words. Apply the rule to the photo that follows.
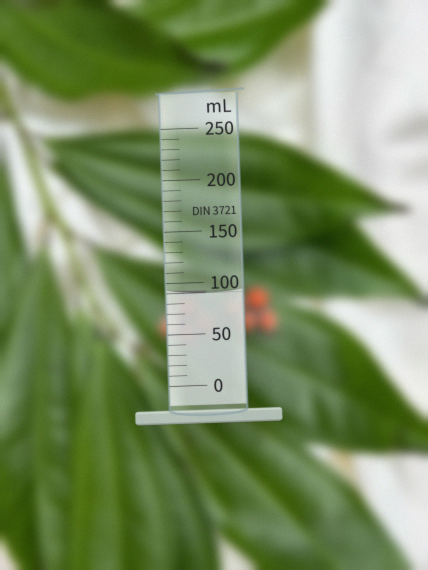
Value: **90** mL
